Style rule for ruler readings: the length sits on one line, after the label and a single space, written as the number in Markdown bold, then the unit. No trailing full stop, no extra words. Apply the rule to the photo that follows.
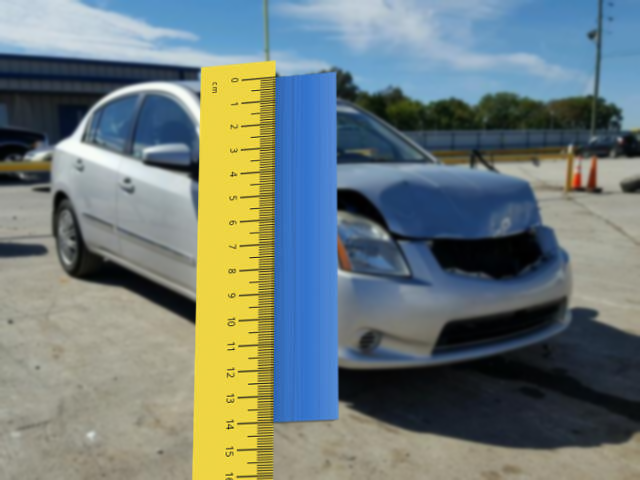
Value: **14** cm
